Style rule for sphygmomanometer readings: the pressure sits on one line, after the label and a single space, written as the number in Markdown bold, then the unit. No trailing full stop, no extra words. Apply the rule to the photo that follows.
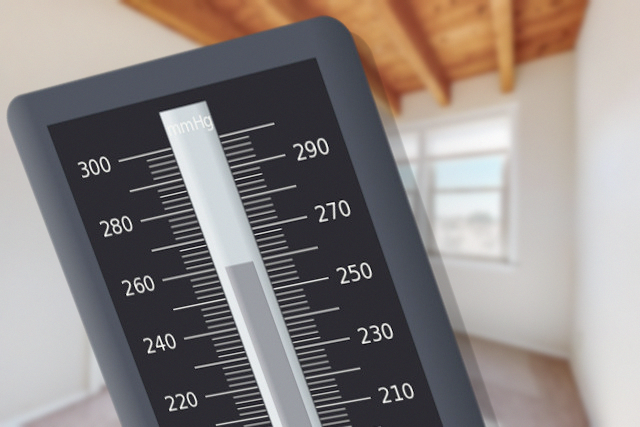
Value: **260** mmHg
